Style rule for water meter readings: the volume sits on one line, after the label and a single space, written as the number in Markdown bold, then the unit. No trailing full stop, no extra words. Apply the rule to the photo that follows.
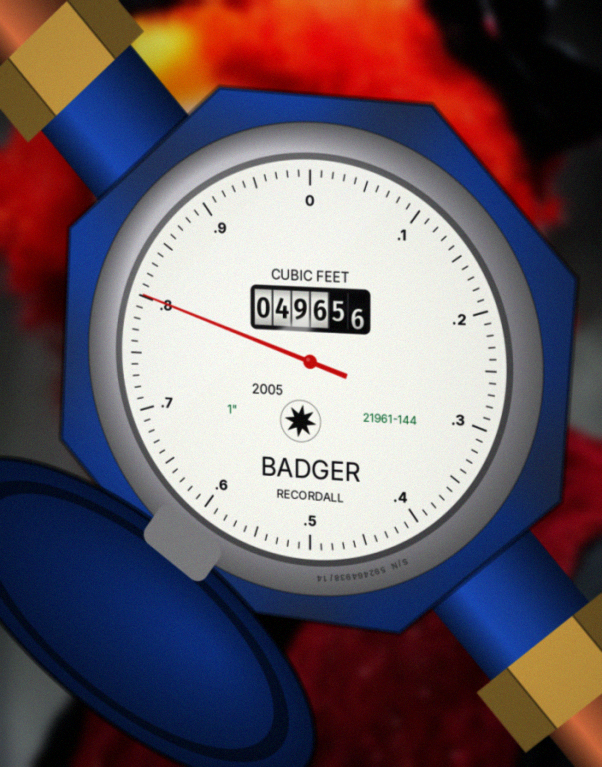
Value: **49655.80** ft³
